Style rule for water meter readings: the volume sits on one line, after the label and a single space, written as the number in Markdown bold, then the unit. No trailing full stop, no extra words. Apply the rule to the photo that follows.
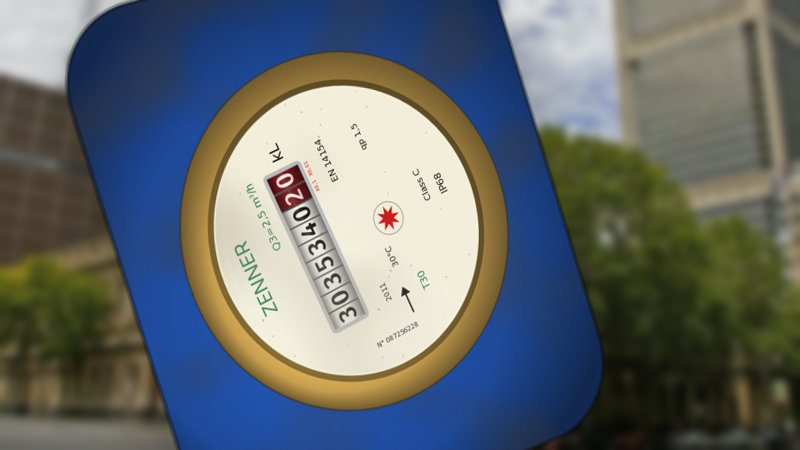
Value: **3035340.20** kL
